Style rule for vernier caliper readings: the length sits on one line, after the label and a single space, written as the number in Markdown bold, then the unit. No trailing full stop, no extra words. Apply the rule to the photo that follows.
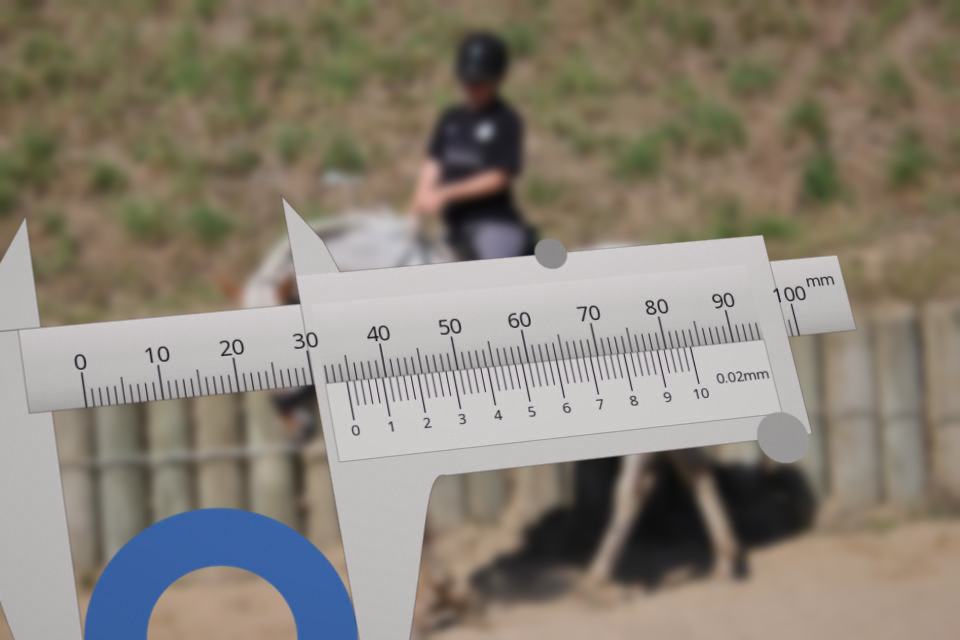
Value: **34.6** mm
